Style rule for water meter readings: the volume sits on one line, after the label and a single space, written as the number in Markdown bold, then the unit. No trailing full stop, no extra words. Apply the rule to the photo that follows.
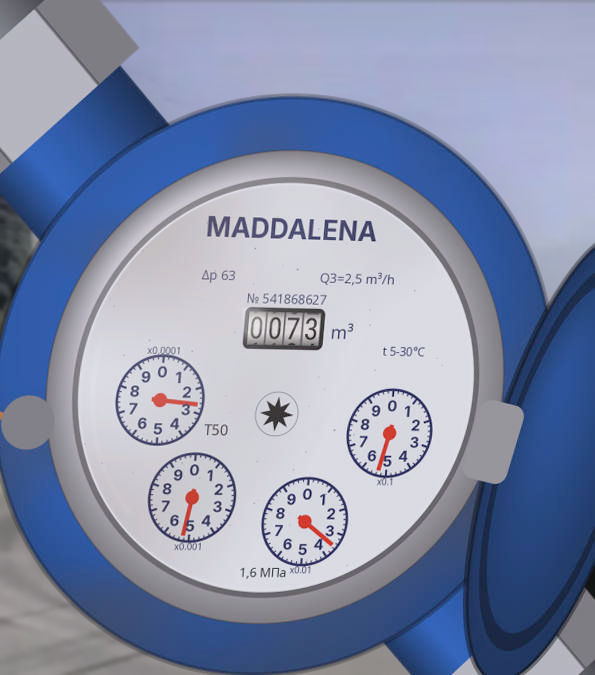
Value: **73.5352** m³
